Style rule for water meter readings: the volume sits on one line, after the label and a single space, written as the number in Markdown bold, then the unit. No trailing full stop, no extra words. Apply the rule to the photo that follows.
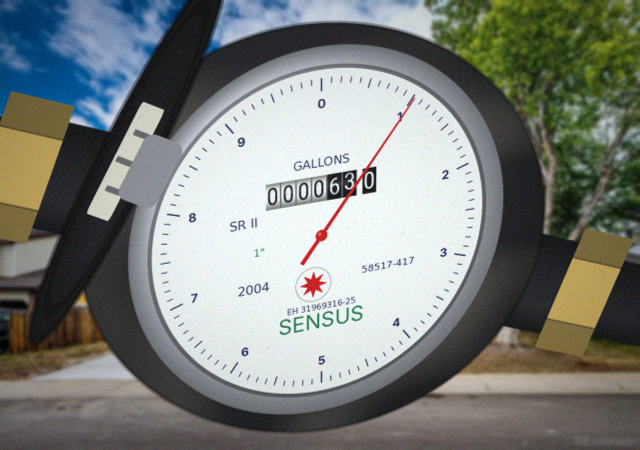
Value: **631.0** gal
